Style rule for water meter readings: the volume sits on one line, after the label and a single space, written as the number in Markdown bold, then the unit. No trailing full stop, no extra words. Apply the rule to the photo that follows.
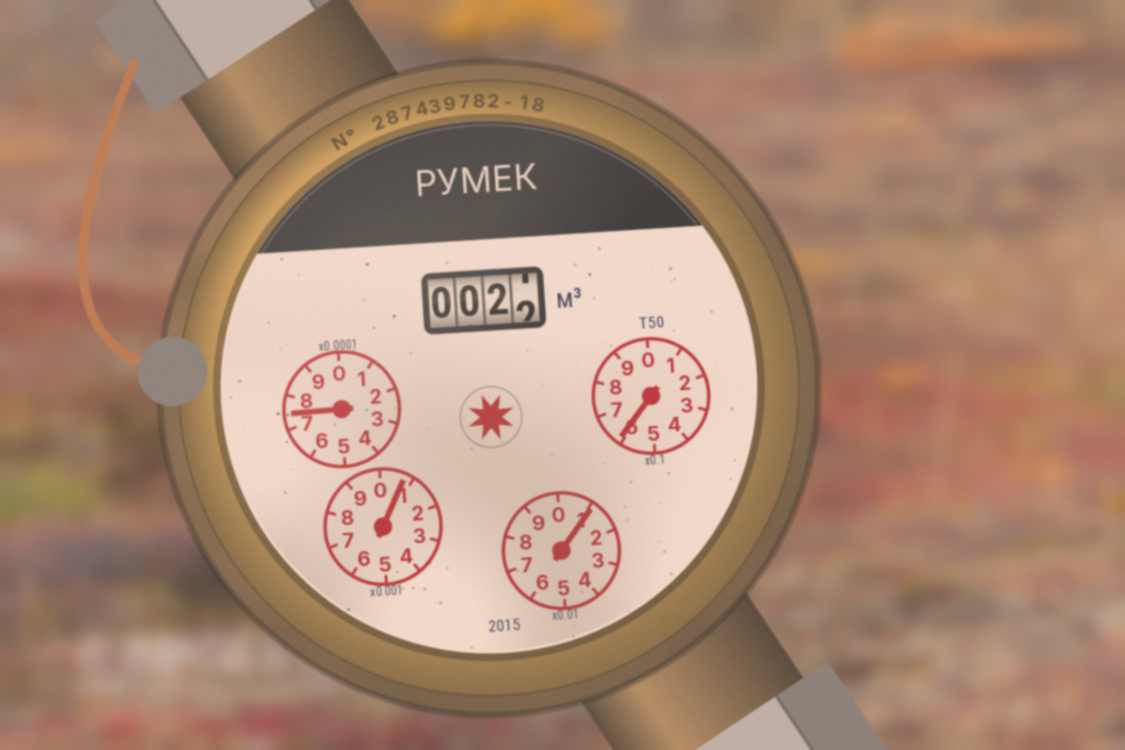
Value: **21.6107** m³
